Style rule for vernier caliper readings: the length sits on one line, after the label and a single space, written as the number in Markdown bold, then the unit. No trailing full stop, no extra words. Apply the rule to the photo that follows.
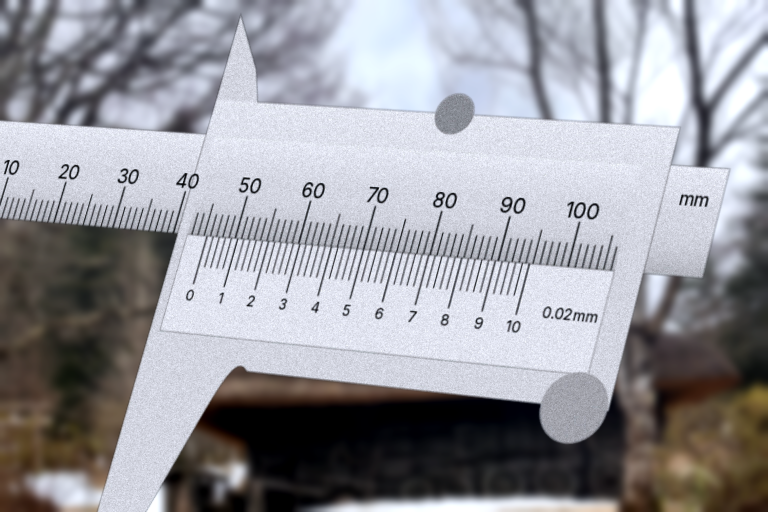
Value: **45.5** mm
